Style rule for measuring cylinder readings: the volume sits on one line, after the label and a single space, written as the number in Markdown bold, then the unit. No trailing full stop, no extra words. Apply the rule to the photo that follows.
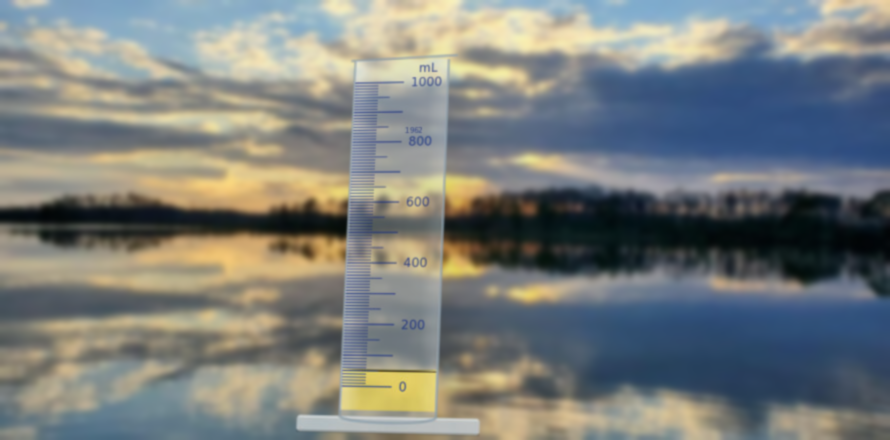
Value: **50** mL
